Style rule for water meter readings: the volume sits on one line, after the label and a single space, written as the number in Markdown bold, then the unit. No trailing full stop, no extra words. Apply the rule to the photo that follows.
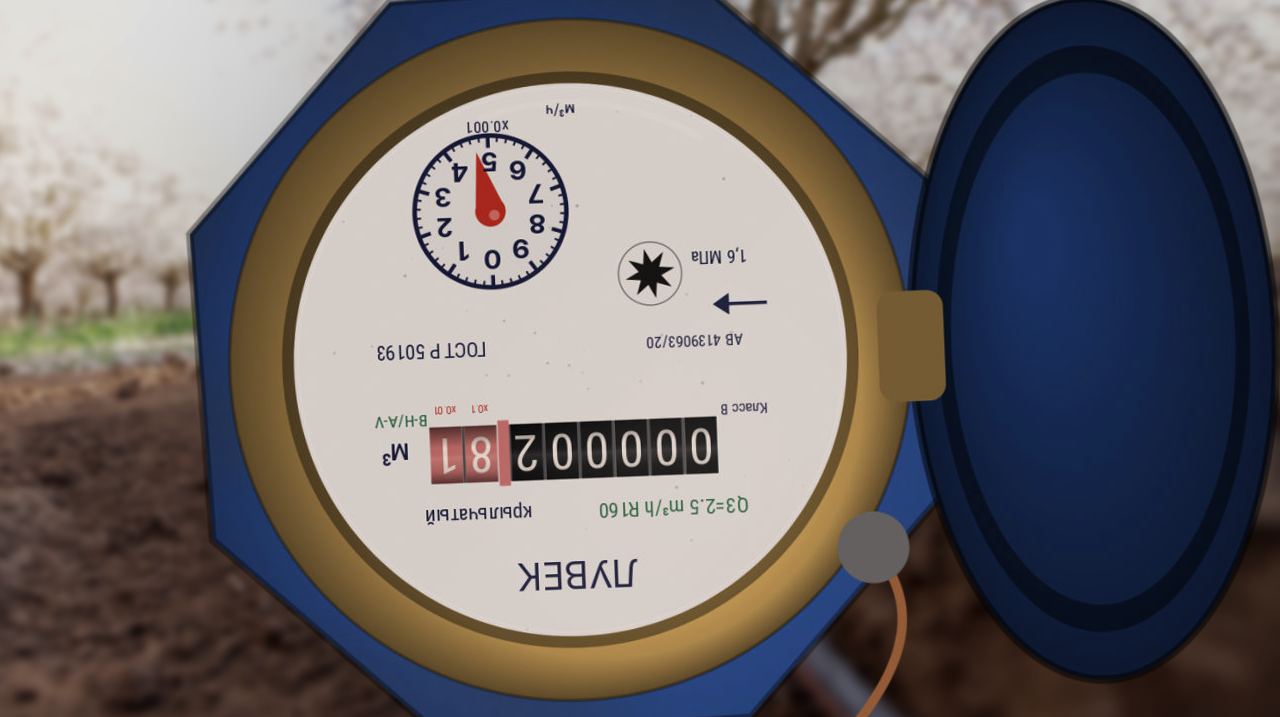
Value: **2.814** m³
